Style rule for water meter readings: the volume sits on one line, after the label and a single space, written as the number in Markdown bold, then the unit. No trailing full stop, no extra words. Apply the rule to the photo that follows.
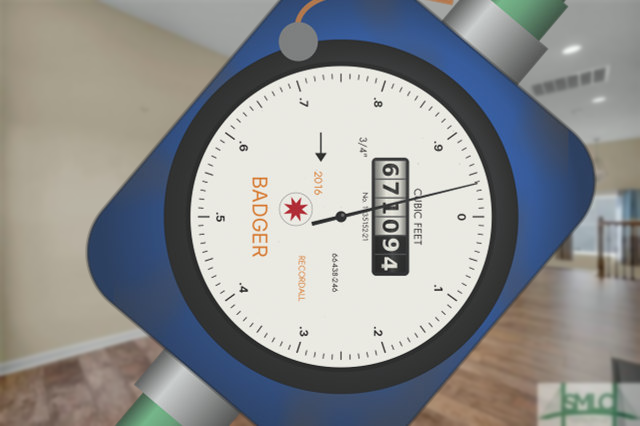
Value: **671093.96** ft³
